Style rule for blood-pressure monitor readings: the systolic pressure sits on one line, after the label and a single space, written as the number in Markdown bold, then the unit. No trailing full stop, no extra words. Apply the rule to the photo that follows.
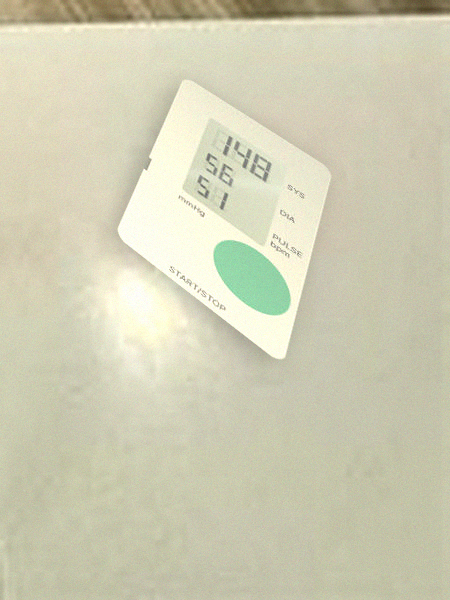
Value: **148** mmHg
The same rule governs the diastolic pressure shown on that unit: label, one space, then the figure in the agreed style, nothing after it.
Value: **56** mmHg
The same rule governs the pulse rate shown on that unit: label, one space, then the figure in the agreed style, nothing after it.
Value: **51** bpm
